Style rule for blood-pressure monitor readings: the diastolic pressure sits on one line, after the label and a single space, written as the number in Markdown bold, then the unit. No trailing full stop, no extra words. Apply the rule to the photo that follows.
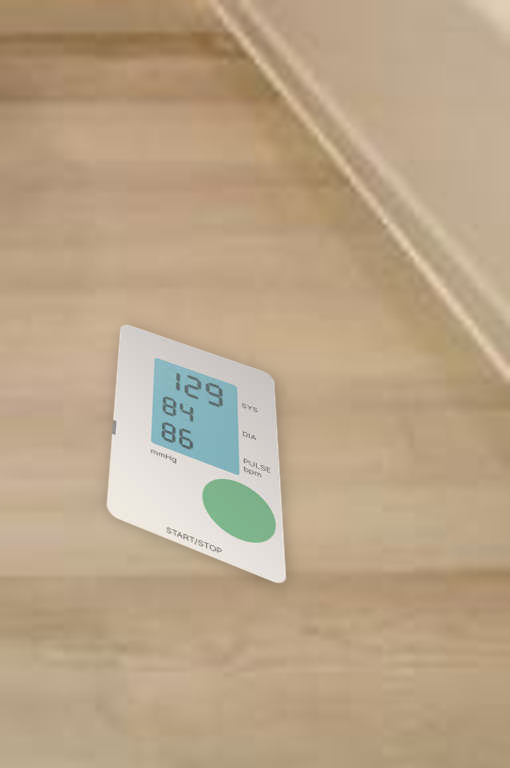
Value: **84** mmHg
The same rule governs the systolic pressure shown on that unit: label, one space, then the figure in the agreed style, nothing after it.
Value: **129** mmHg
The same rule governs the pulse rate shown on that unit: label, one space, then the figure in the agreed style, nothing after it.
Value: **86** bpm
